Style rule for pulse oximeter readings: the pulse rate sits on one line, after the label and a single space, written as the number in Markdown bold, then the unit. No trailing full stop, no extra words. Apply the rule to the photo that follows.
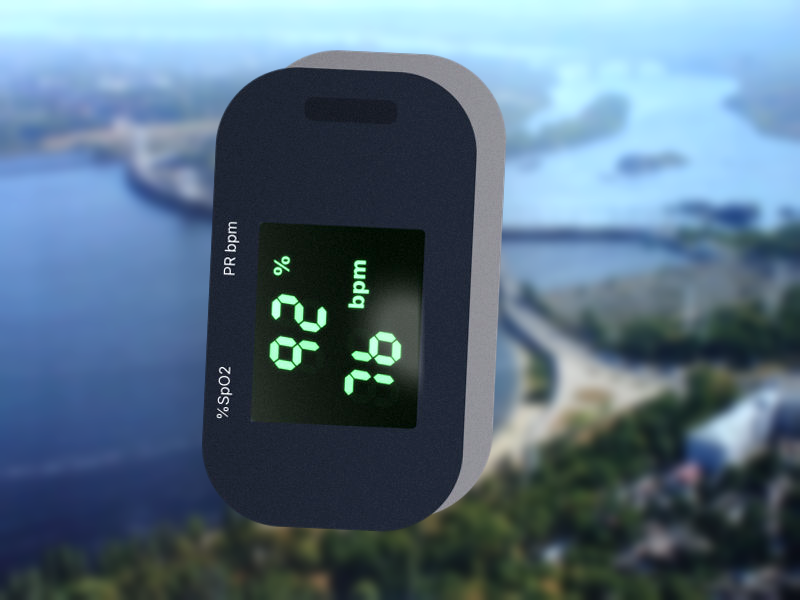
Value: **76** bpm
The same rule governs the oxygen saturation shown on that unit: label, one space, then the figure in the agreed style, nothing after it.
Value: **92** %
